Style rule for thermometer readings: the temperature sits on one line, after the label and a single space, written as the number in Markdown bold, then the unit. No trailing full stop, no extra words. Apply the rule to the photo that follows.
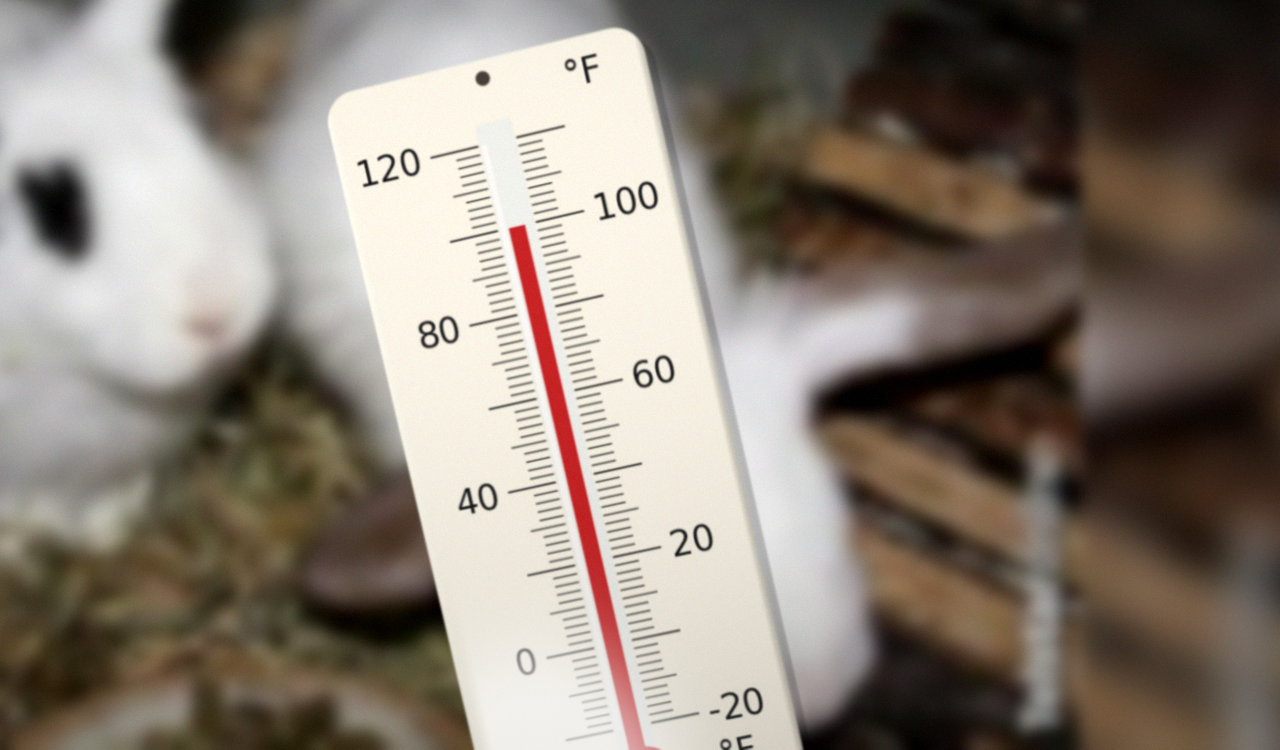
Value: **100** °F
